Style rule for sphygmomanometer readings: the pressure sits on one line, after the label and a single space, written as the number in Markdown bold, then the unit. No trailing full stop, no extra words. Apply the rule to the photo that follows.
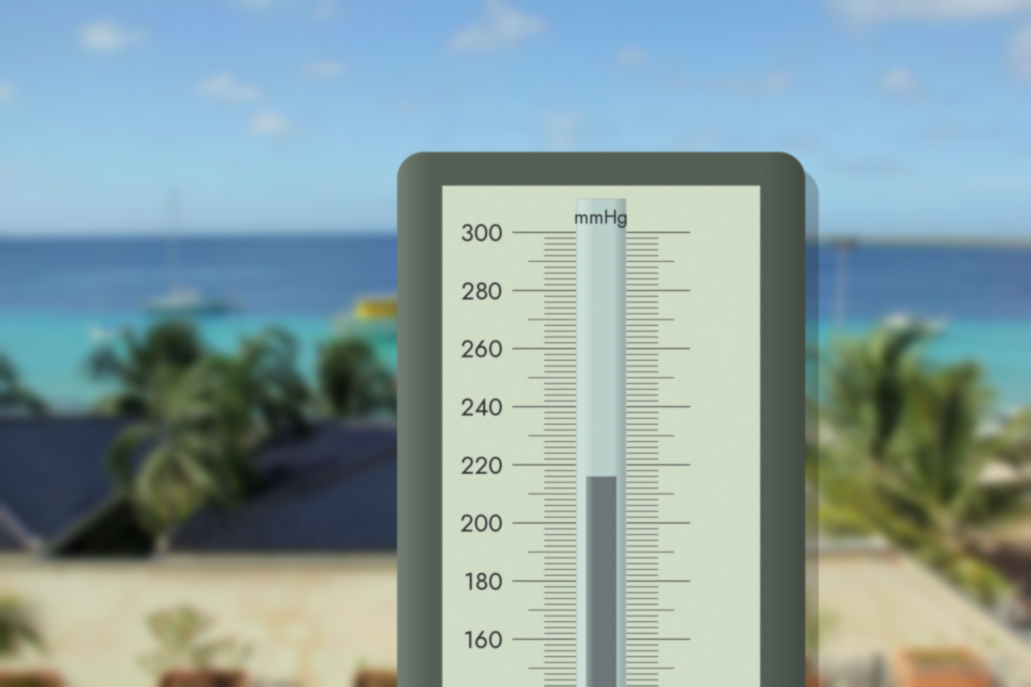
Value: **216** mmHg
